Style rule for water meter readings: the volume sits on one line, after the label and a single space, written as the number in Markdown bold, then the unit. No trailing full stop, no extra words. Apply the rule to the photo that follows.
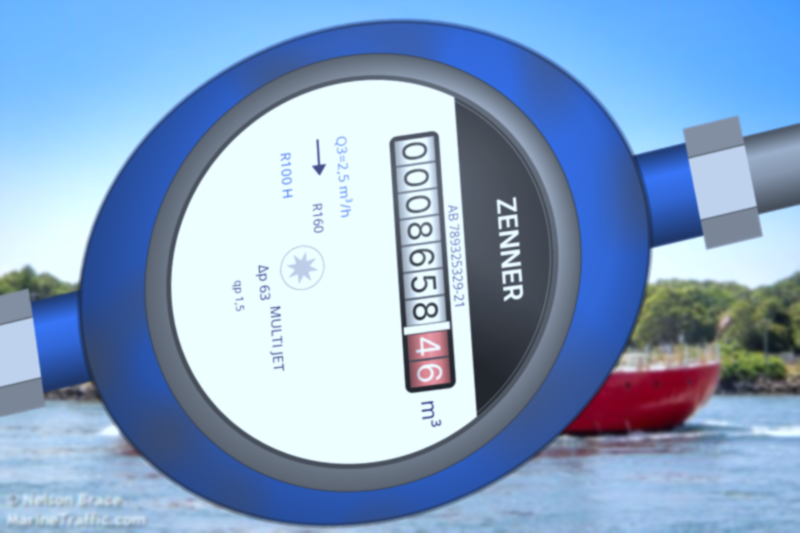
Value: **8658.46** m³
